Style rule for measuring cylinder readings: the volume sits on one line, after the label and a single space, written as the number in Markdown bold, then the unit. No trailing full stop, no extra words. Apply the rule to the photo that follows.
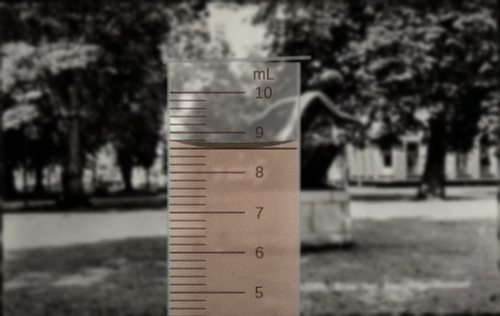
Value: **8.6** mL
